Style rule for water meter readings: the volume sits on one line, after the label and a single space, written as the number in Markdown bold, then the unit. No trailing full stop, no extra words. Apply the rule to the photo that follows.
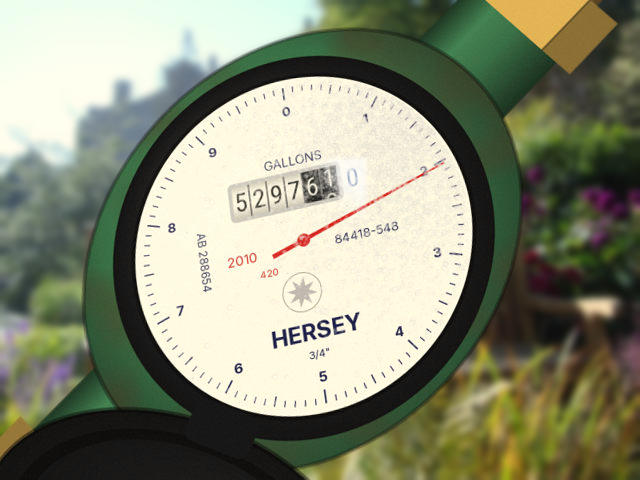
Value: **5297612.0** gal
